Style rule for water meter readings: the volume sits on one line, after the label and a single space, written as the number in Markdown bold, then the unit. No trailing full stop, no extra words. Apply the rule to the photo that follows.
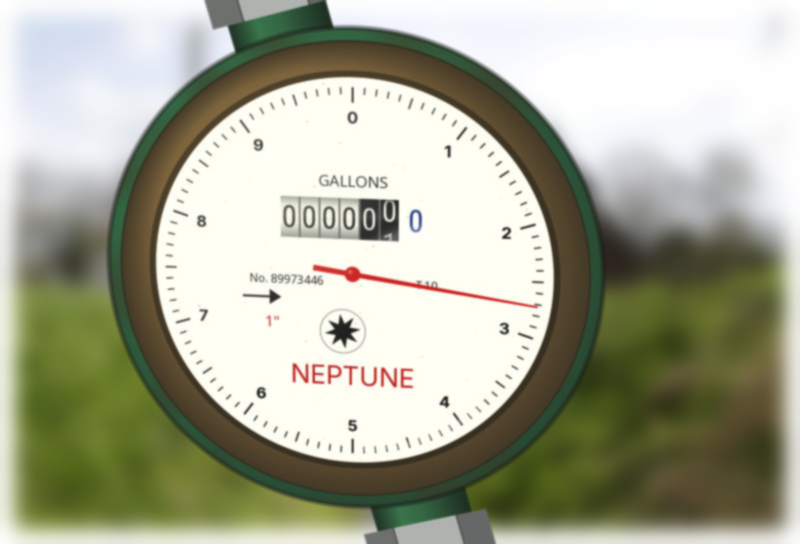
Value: **2.7** gal
